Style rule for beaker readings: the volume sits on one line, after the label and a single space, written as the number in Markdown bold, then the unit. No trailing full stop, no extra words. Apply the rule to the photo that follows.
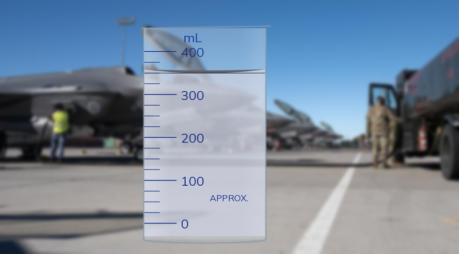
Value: **350** mL
